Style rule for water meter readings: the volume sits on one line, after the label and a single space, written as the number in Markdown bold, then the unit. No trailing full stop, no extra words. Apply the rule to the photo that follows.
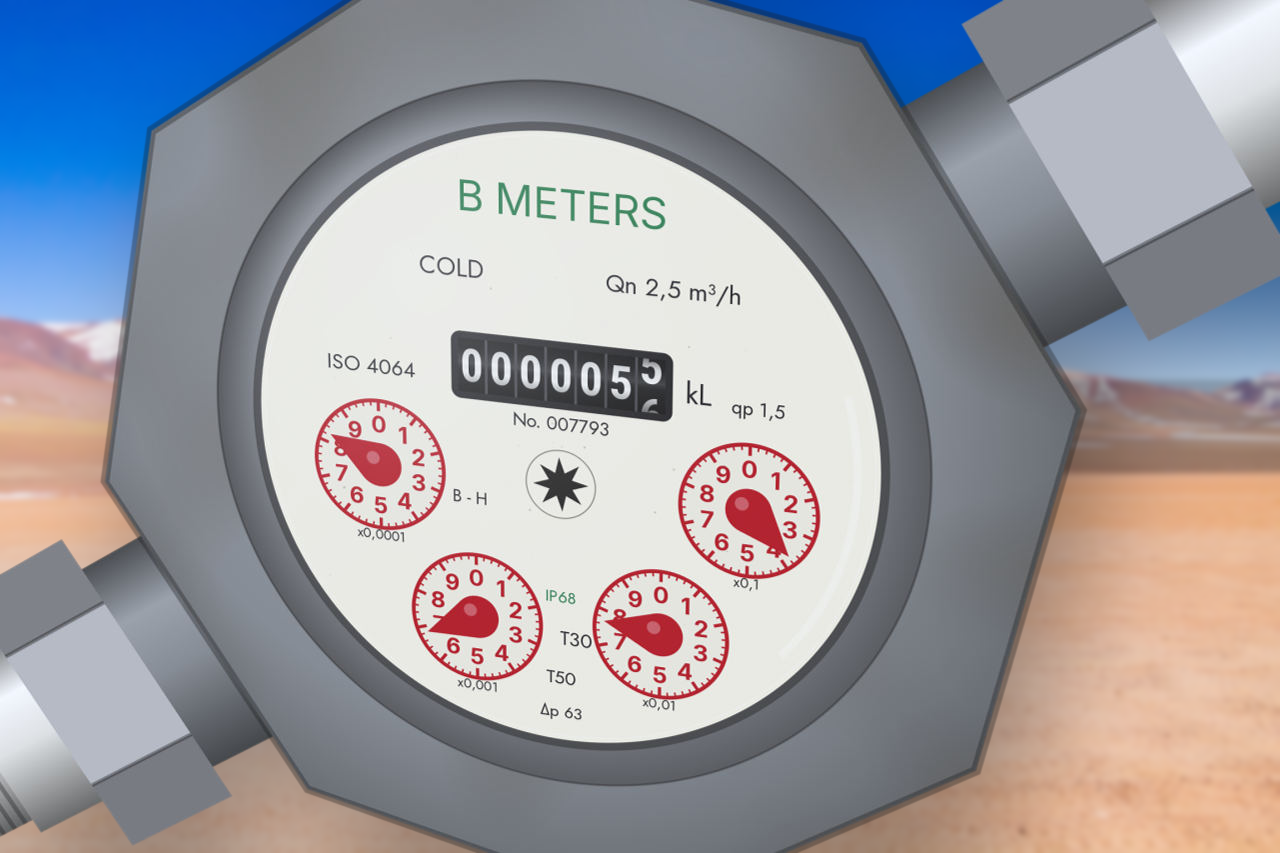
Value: **55.3768** kL
